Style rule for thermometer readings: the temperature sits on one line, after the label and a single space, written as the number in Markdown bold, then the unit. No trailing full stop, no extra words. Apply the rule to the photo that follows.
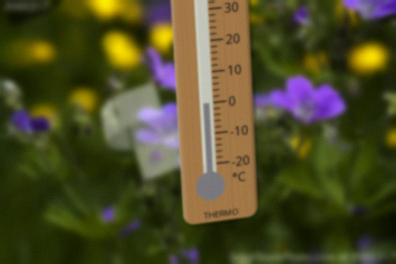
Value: **0** °C
